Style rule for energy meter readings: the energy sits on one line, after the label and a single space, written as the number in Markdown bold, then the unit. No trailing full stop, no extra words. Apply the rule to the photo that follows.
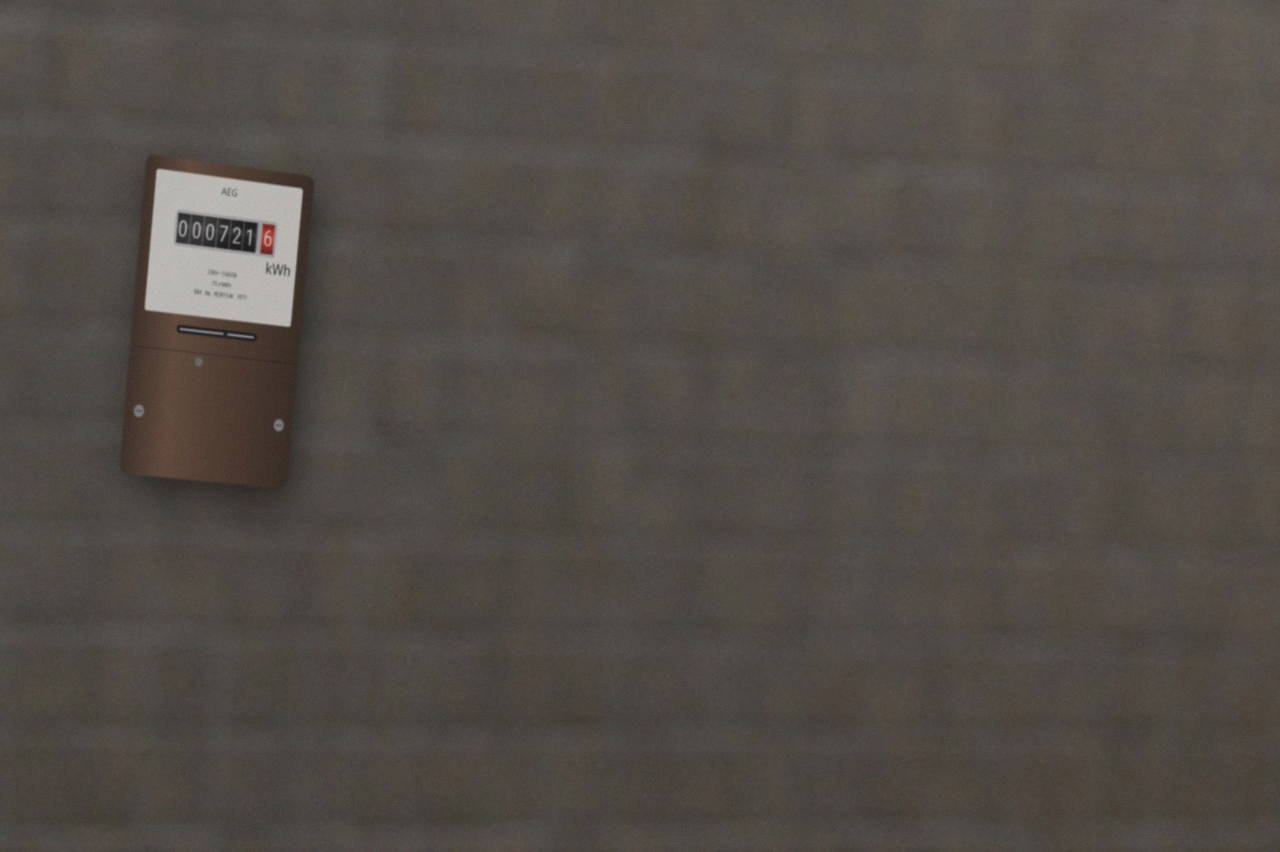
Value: **721.6** kWh
